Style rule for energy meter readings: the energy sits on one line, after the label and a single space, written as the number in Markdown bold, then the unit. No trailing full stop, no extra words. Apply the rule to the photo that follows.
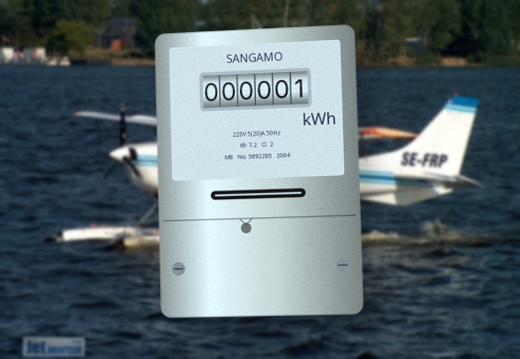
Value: **1** kWh
